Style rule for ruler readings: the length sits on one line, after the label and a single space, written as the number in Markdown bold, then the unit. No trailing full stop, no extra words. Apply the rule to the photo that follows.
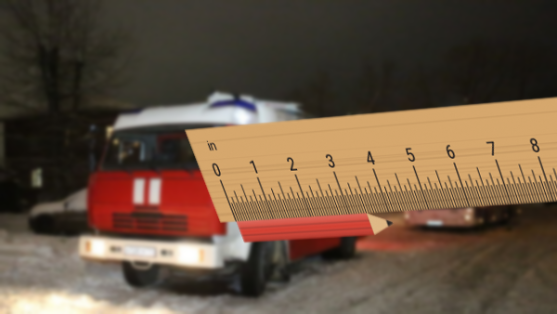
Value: **4** in
